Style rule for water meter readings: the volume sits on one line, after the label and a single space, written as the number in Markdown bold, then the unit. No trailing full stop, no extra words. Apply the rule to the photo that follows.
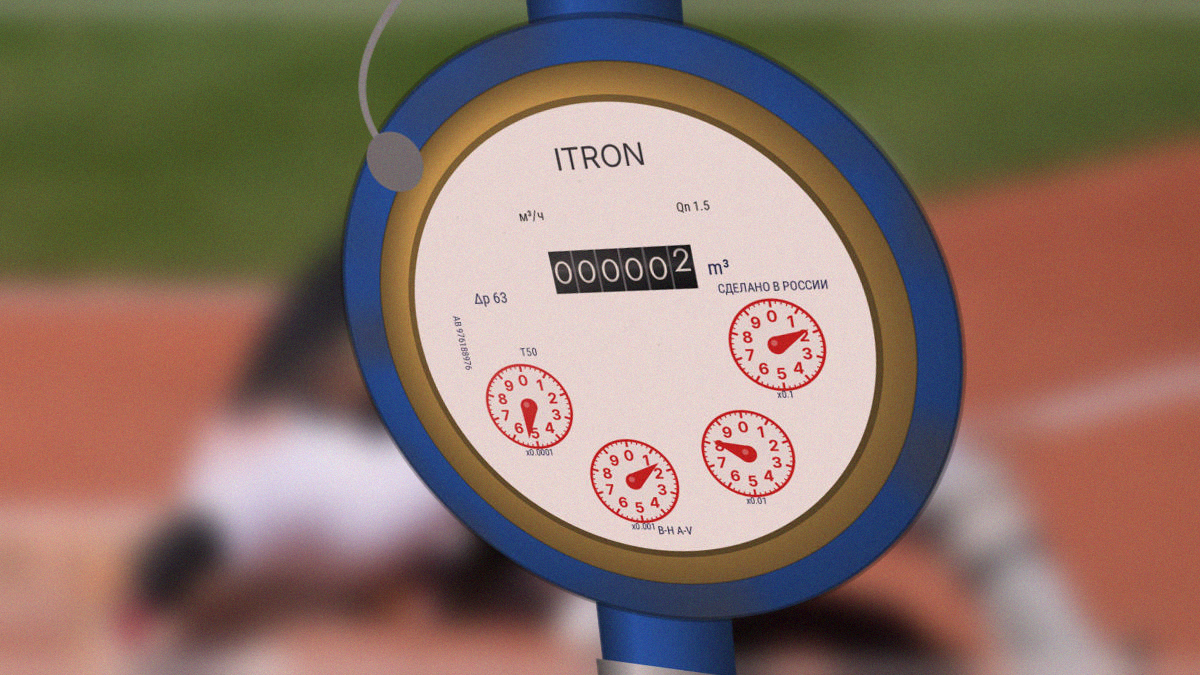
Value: **2.1815** m³
